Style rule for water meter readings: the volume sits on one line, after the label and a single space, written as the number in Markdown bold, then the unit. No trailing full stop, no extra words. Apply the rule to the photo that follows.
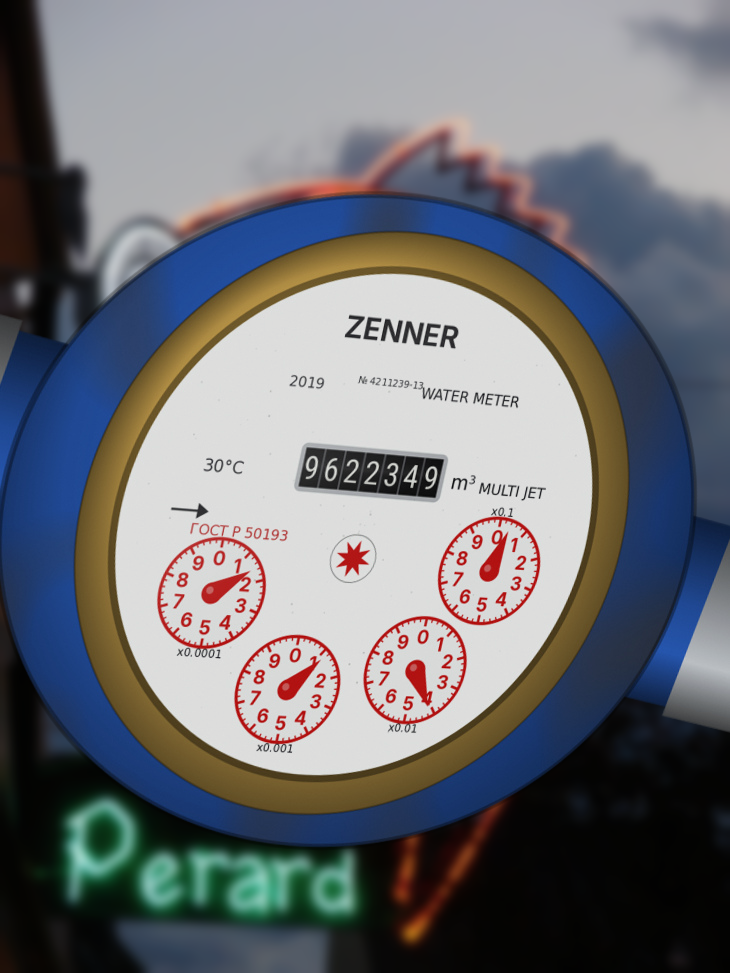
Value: **9622349.0411** m³
